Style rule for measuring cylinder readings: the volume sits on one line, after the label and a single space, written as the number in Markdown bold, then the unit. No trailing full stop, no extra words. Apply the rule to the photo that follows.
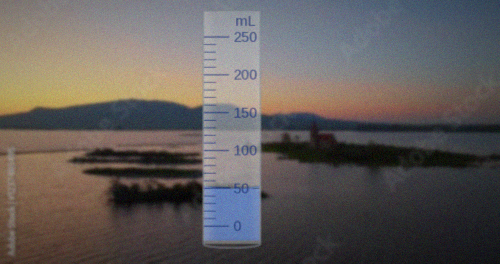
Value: **50** mL
